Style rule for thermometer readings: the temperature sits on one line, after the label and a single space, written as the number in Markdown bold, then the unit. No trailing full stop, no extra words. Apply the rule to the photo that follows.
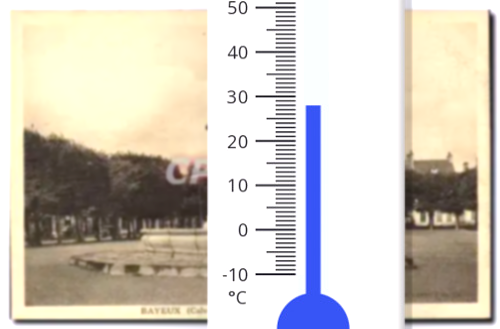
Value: **28** °C
